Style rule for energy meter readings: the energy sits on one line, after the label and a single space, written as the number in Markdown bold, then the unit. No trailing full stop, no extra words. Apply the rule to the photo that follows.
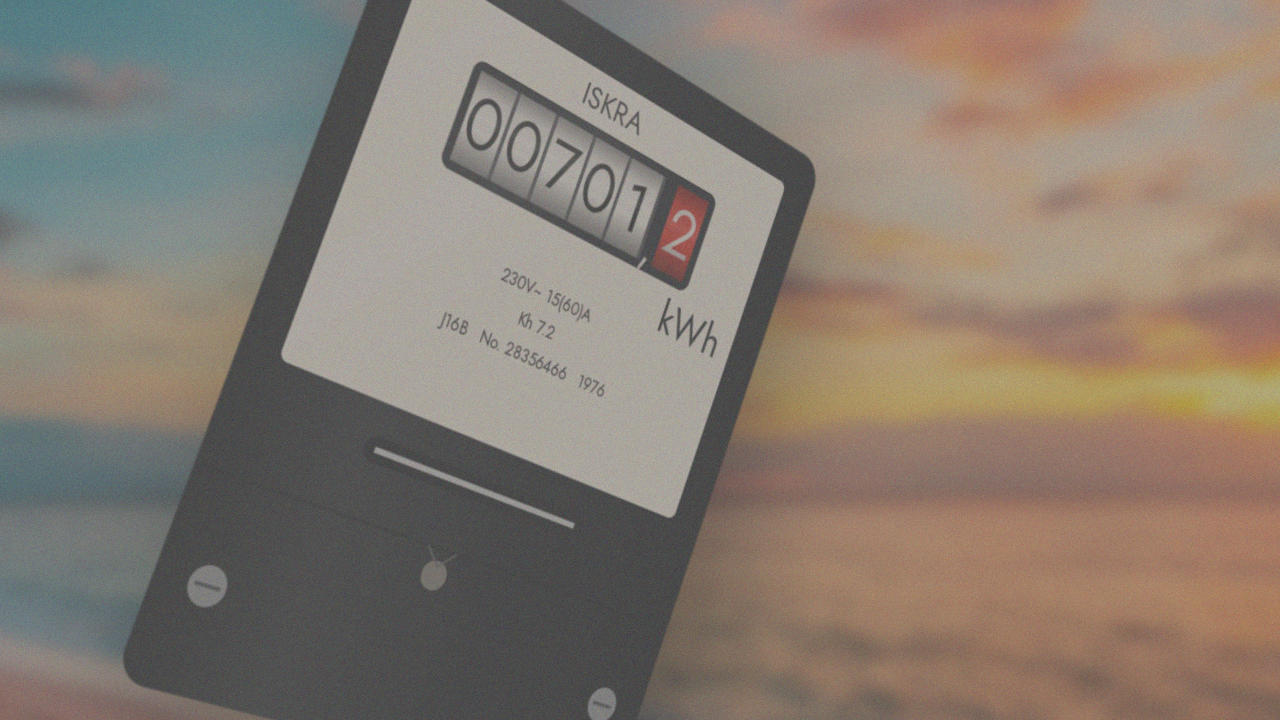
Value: **701.2** kWh
